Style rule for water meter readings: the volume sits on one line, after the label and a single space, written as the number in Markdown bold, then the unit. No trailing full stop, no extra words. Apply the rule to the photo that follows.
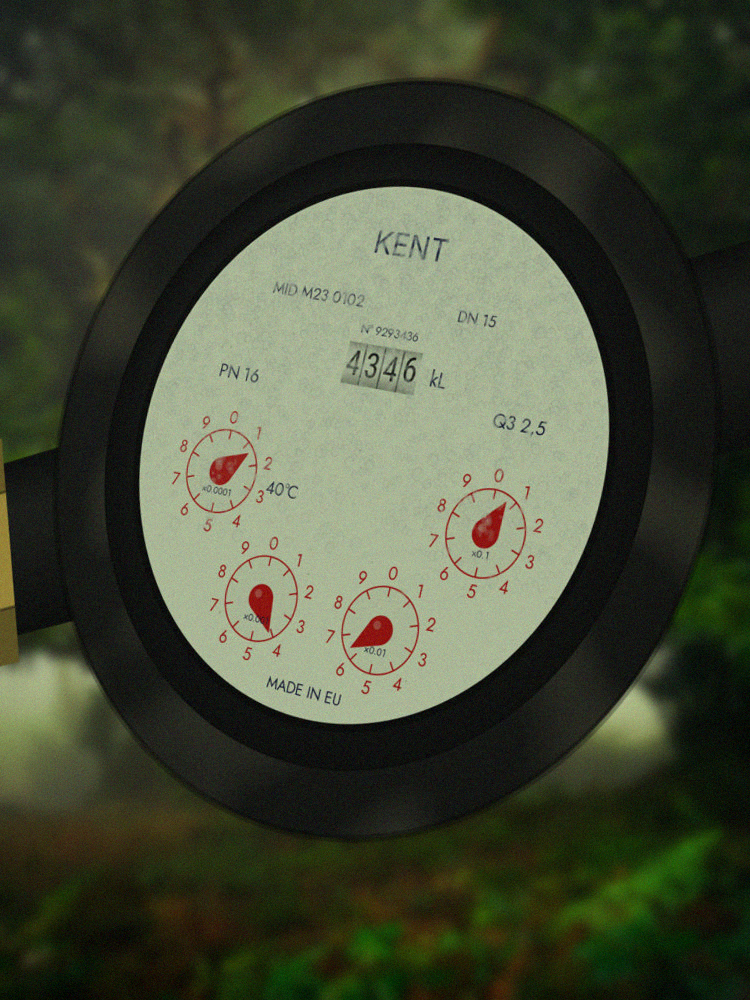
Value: **4346.0641** kL
